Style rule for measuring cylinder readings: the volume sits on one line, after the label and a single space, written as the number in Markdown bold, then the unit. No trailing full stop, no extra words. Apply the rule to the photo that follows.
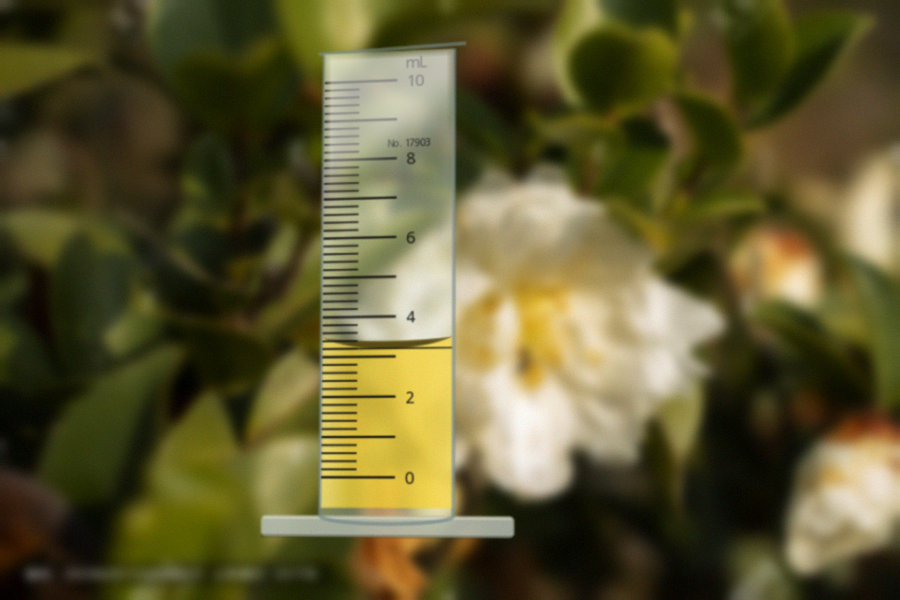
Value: **3.2** mL
